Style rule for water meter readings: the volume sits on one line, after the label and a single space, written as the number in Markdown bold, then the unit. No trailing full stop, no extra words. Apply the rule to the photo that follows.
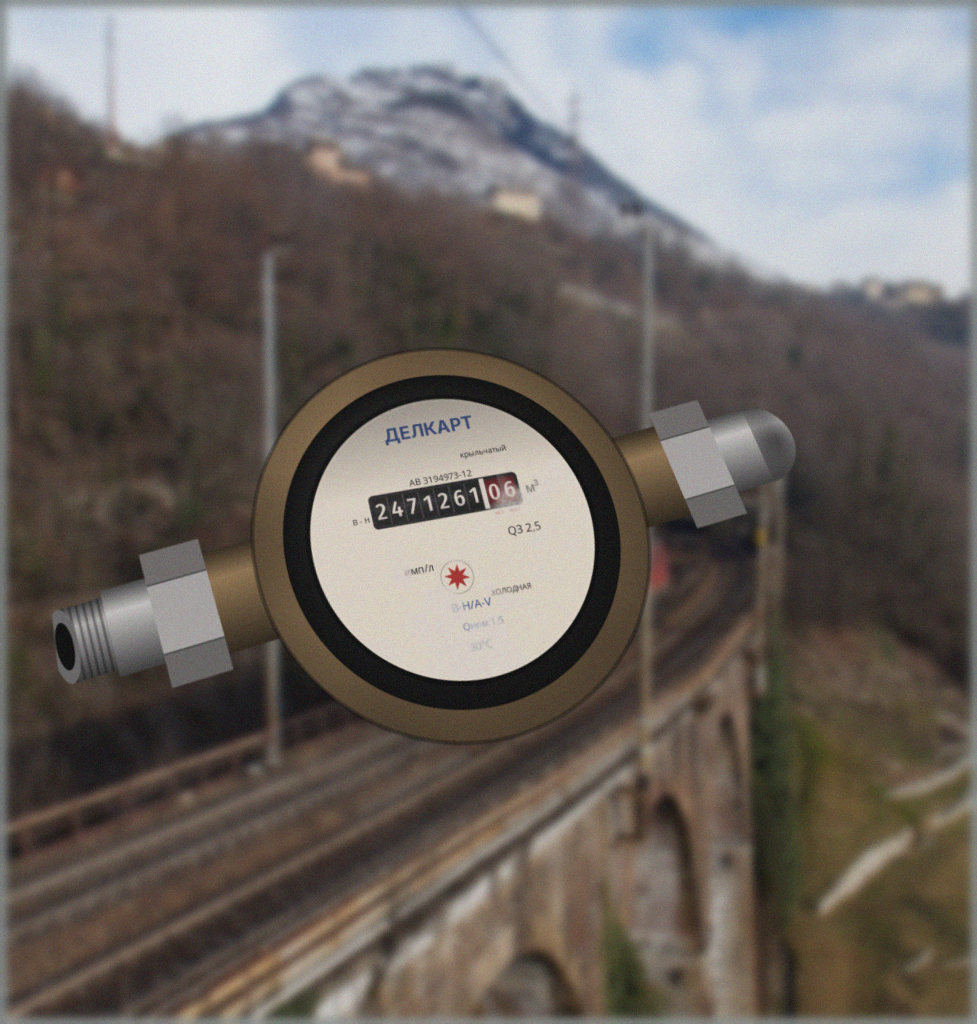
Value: **2471261.06** m³
